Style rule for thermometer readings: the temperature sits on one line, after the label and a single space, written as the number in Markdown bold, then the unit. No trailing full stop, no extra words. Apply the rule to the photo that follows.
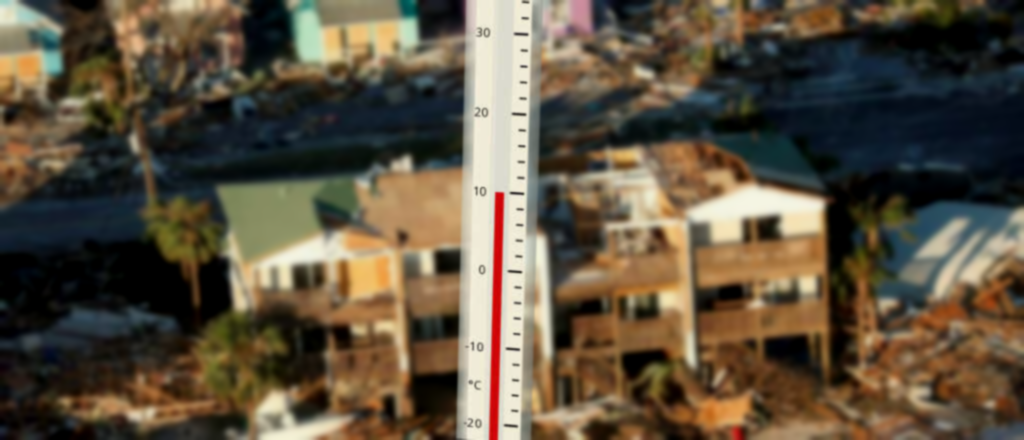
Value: **10** °C
